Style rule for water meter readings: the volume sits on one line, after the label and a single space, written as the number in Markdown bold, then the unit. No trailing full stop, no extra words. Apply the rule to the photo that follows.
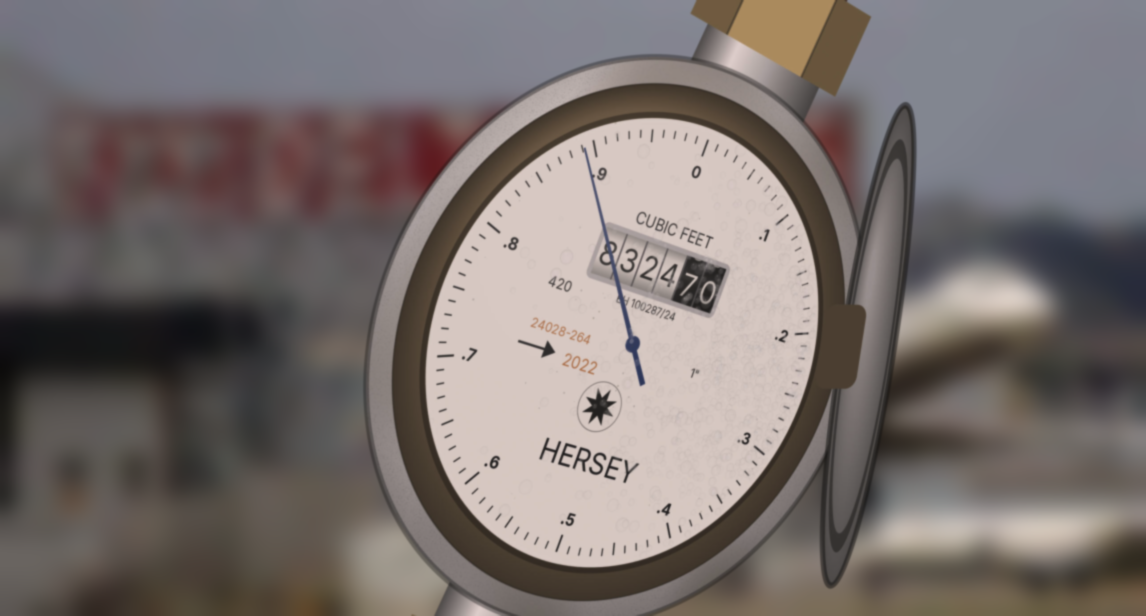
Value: **832469.89** ft³
